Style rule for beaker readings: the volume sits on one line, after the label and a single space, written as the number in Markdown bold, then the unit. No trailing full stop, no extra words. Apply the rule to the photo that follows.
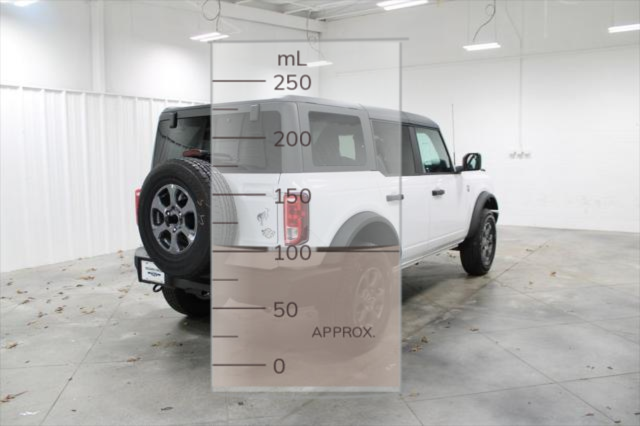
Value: **100** mL
